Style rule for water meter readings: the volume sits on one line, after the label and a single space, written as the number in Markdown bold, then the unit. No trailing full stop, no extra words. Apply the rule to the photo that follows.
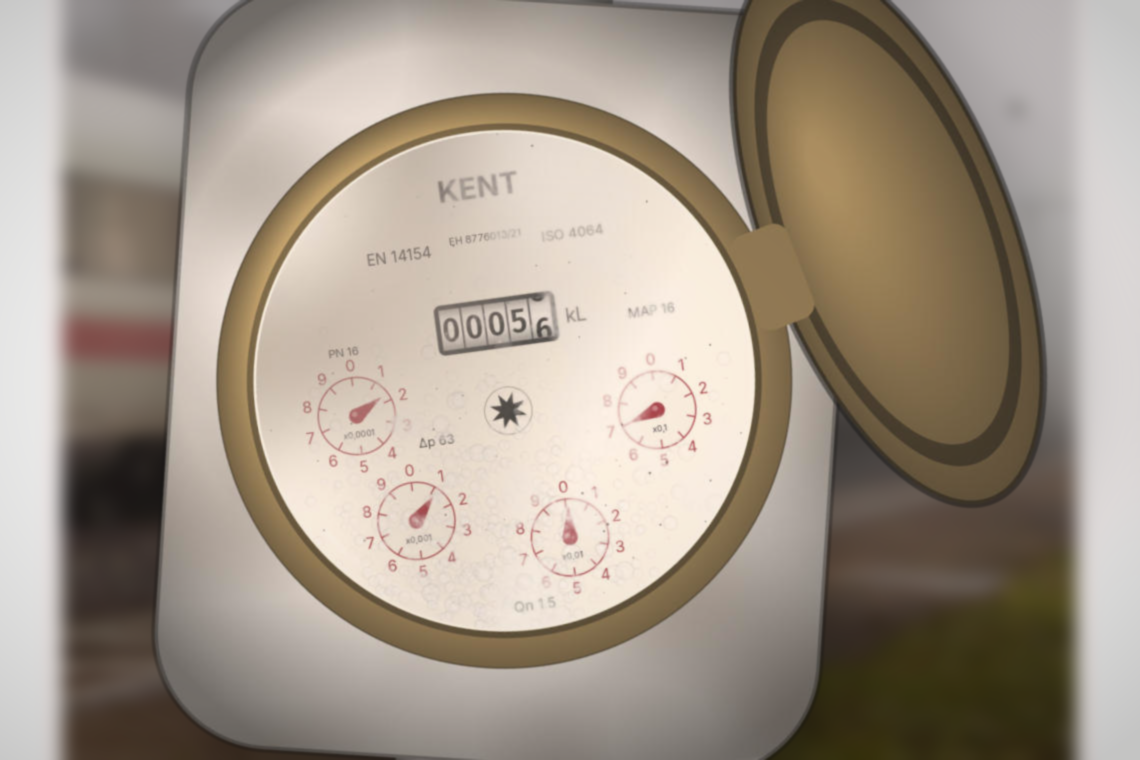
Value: **55.7011** kL
